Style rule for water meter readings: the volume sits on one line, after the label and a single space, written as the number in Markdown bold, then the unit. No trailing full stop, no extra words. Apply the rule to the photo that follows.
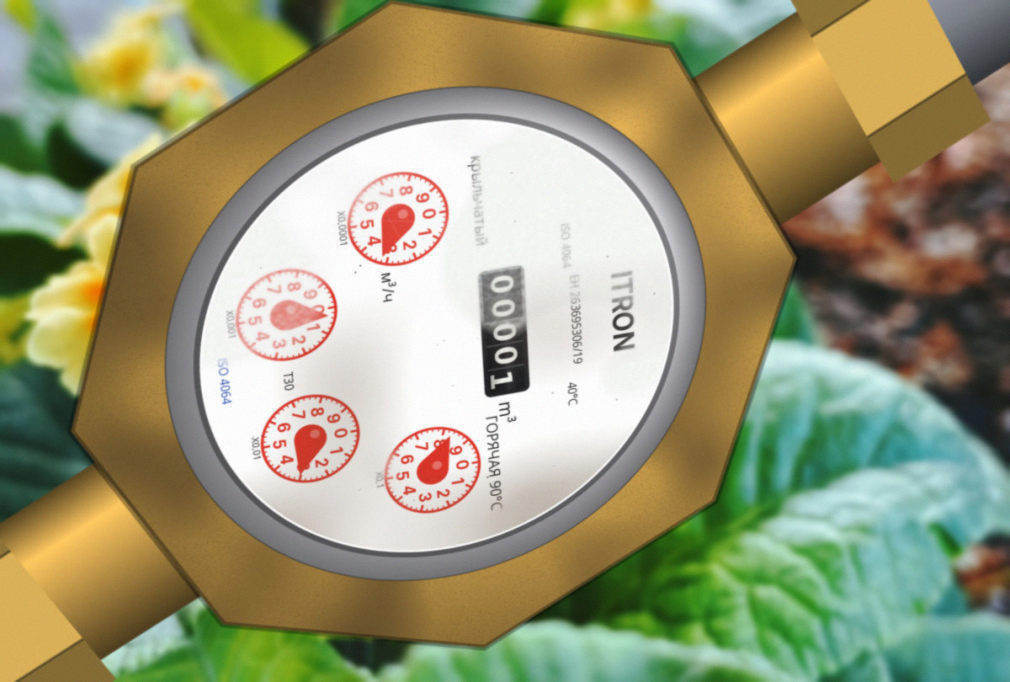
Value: **0.8303** m³
